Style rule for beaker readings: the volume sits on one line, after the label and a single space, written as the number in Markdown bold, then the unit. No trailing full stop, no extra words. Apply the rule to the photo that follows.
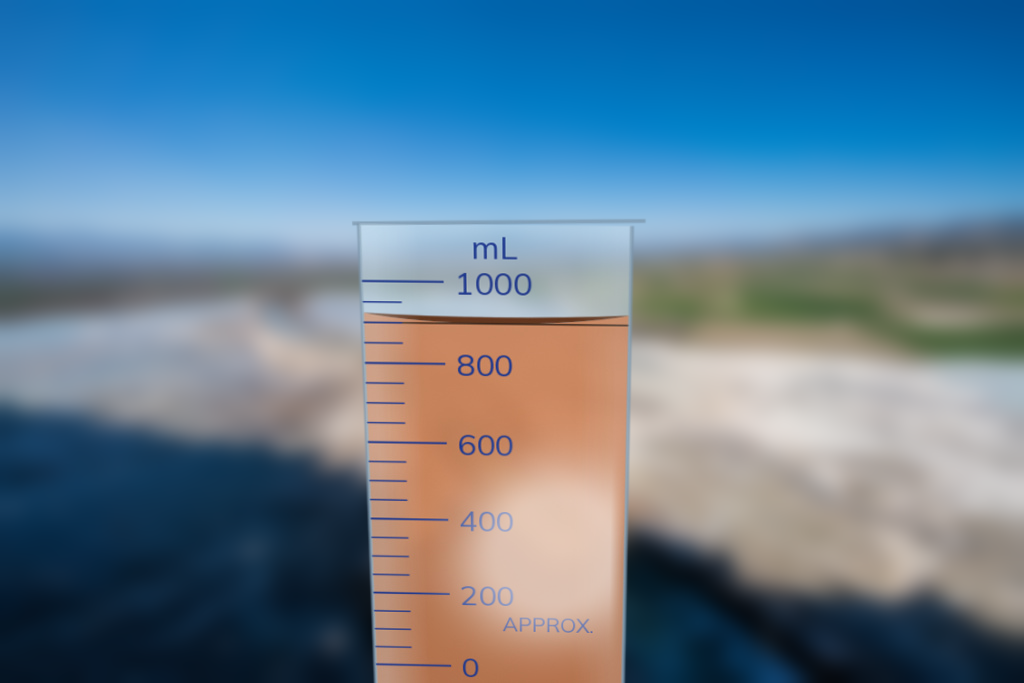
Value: **900** mL
